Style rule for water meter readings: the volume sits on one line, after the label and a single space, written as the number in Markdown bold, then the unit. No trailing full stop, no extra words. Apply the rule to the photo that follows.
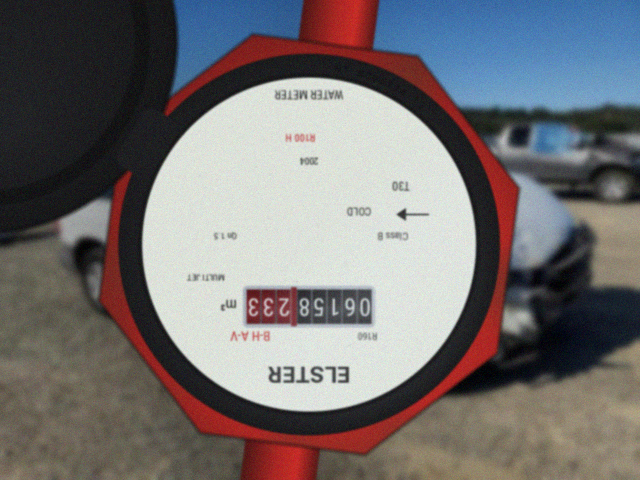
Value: **6158.233** m³
